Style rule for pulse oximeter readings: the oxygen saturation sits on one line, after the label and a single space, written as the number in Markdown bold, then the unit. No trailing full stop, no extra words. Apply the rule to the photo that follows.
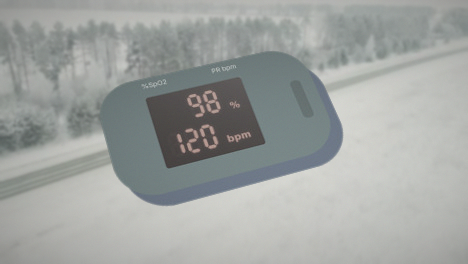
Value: **98** %
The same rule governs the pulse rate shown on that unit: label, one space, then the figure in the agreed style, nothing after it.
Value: **120** bpm
